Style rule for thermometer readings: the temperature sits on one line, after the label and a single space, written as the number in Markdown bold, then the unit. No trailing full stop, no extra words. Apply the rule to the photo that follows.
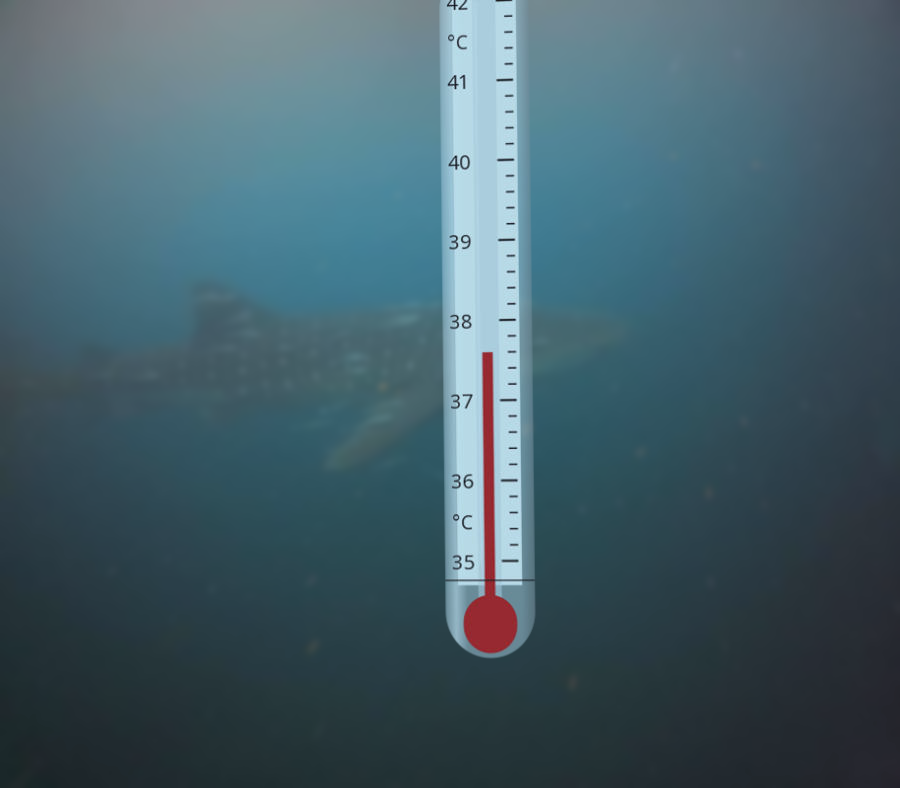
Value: **37.6** °C
